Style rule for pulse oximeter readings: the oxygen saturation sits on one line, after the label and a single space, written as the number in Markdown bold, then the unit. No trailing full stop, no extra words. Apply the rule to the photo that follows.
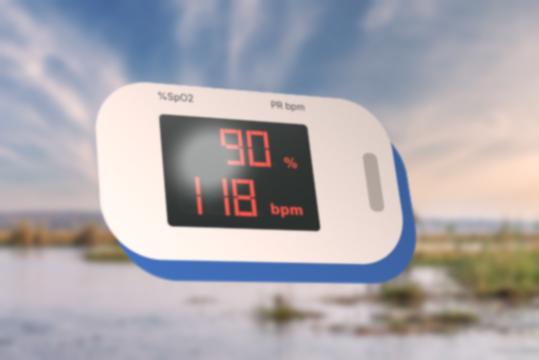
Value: **90** %
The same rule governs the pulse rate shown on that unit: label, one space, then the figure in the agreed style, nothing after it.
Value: **118** bpm
